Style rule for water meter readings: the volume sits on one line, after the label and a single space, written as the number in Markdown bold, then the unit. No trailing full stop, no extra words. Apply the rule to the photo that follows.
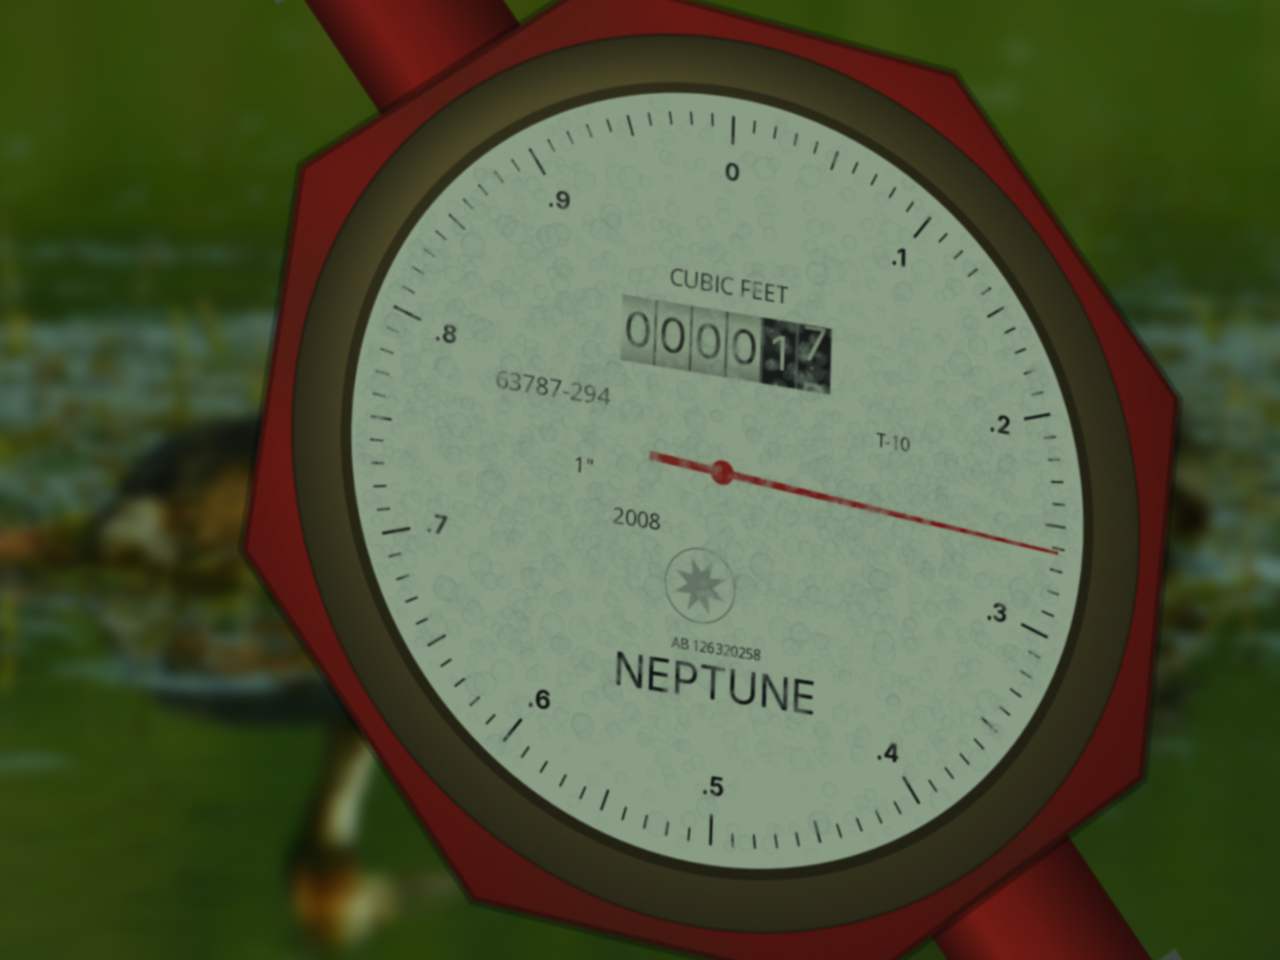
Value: **17.26** ft³
